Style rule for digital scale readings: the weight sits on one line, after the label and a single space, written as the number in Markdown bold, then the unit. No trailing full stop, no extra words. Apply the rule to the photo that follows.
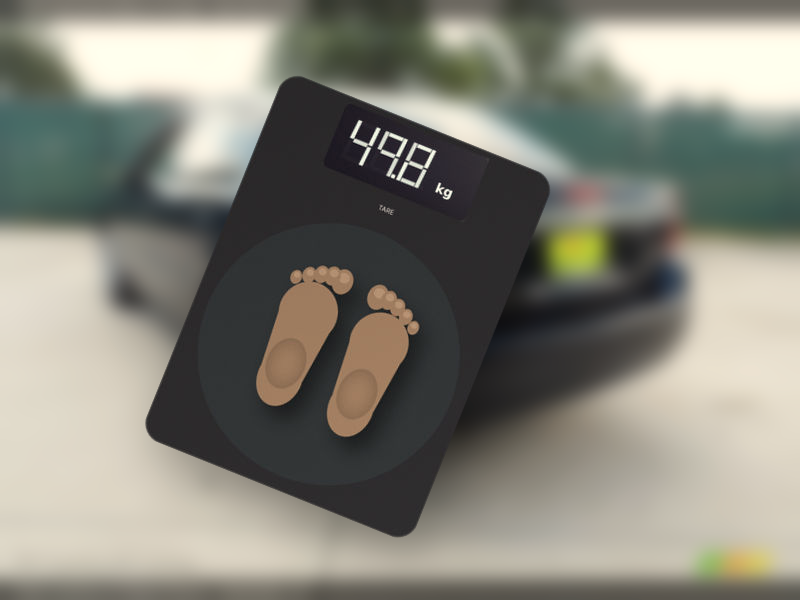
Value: **49.8** kg
